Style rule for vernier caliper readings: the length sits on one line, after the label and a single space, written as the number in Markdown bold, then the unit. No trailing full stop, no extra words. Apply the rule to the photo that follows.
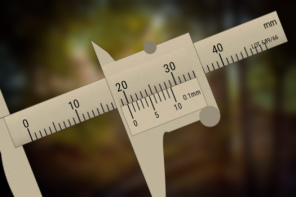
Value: **19.8** mm
